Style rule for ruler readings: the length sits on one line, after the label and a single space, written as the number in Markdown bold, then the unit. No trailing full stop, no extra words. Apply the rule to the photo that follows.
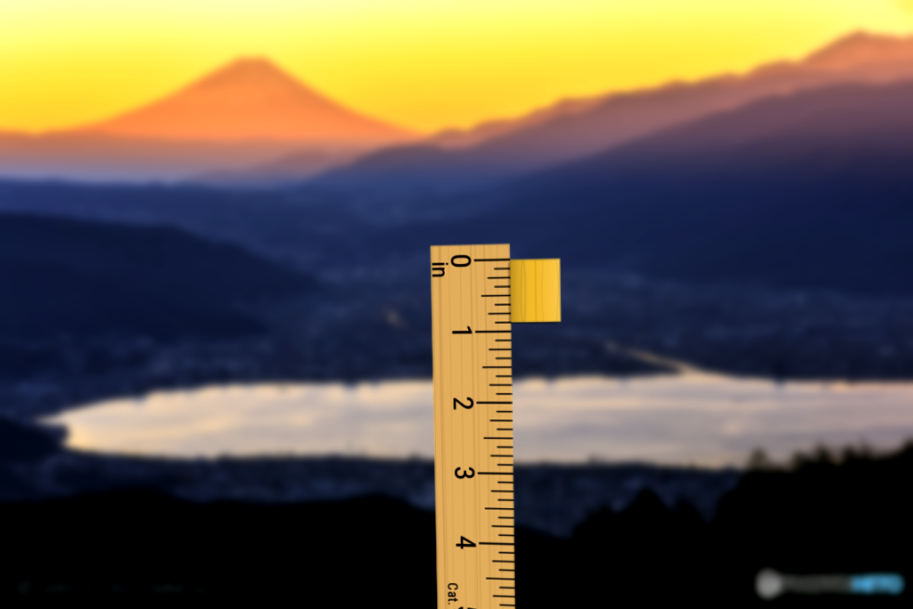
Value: **0.875** in
